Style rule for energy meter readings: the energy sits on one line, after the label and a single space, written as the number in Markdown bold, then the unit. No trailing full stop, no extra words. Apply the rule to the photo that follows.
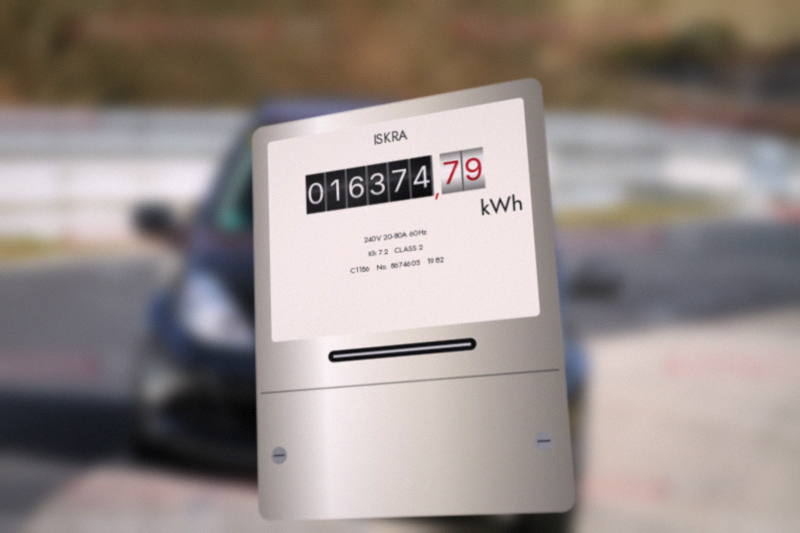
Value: **16374.79** kWh
